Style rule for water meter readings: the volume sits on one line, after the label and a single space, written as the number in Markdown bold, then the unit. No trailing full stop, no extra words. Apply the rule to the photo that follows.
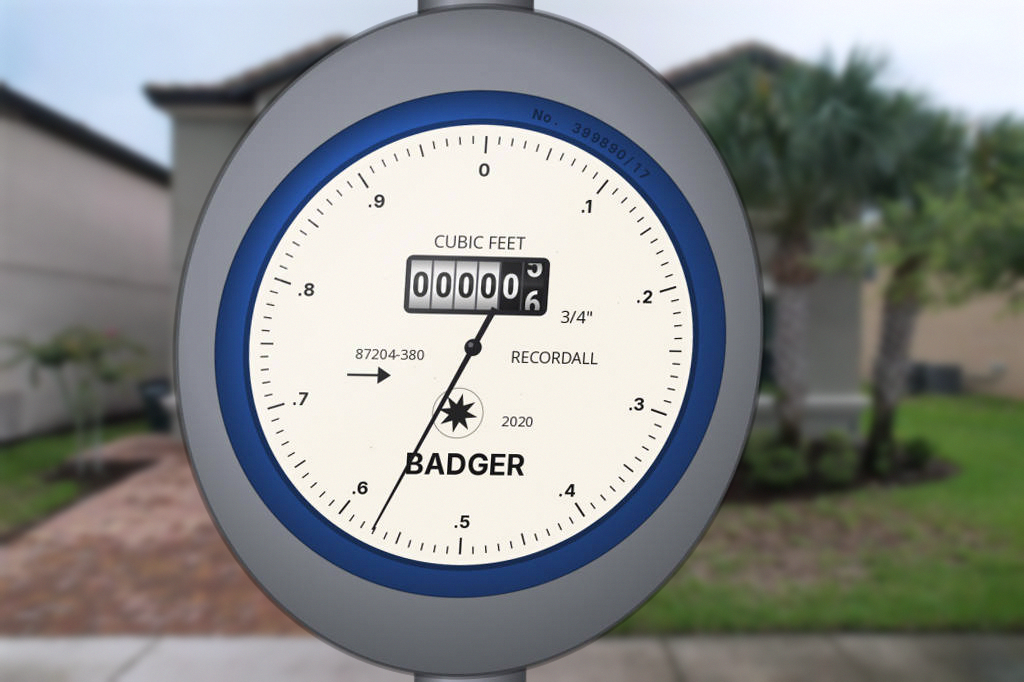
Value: **5.57** ft³
